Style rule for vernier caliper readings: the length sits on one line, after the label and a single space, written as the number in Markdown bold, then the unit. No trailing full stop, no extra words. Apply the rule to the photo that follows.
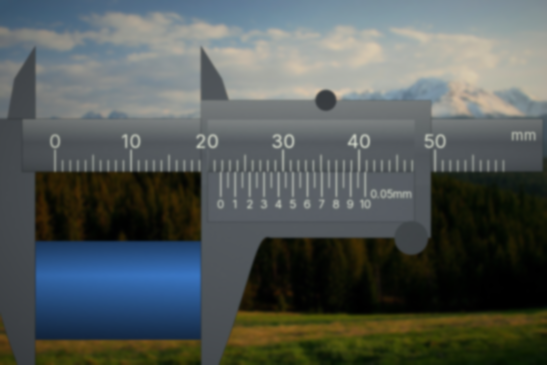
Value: **21.8** mm
